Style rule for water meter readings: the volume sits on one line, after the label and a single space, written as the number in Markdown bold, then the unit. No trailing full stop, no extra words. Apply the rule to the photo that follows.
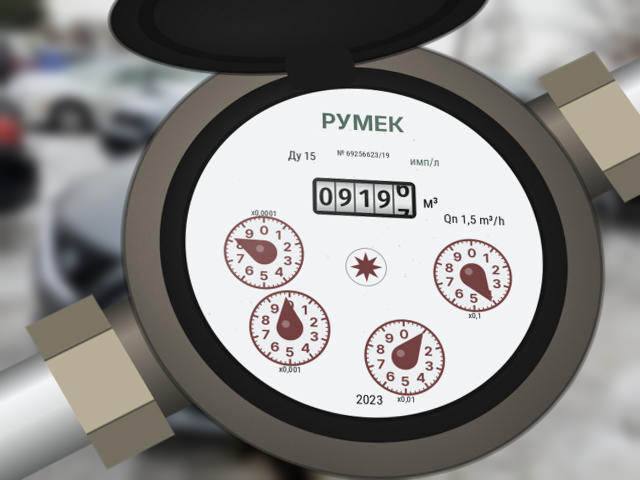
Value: **9196.4098** m³
